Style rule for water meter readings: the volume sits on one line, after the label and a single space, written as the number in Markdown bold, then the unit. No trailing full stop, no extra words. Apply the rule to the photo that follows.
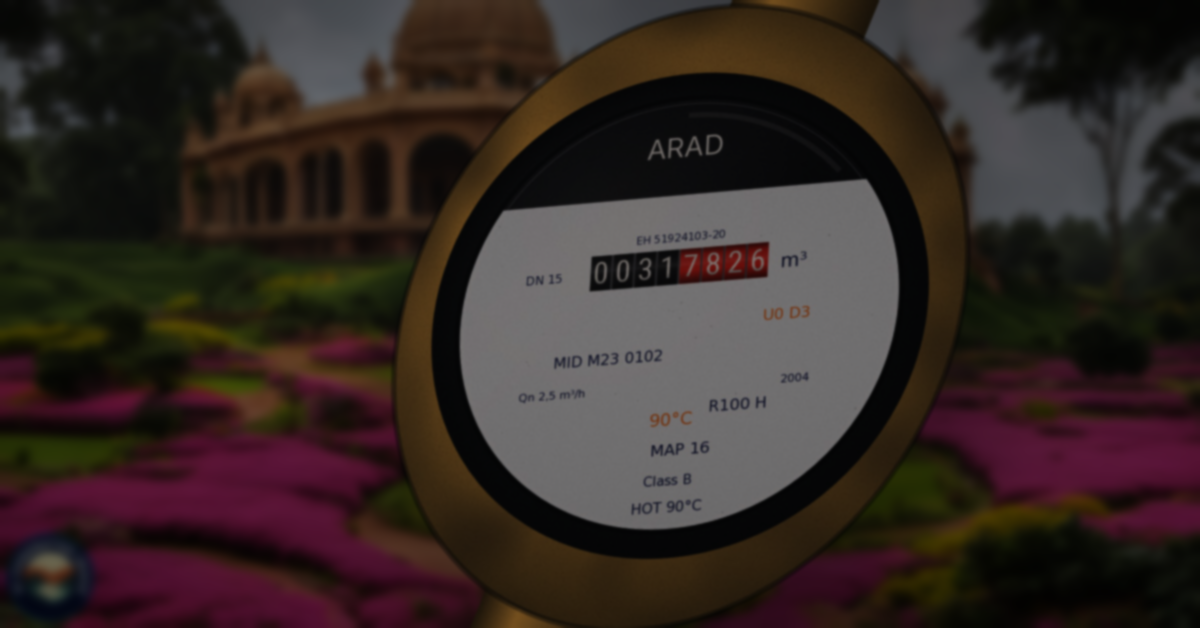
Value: **31.7826** m³
